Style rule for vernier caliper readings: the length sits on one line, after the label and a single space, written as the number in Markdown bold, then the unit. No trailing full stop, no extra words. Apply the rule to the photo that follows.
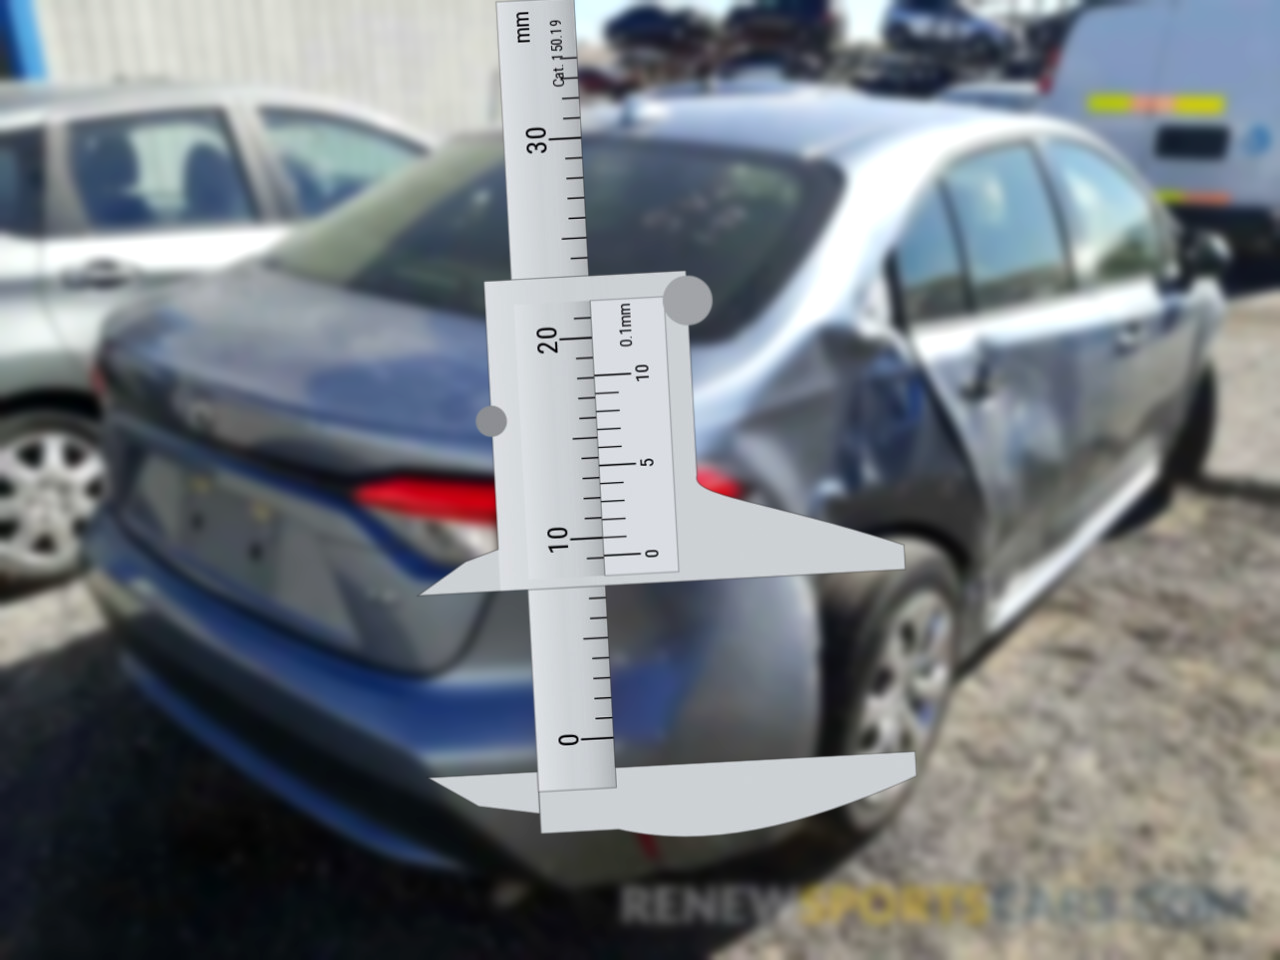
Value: **9.1** mm
